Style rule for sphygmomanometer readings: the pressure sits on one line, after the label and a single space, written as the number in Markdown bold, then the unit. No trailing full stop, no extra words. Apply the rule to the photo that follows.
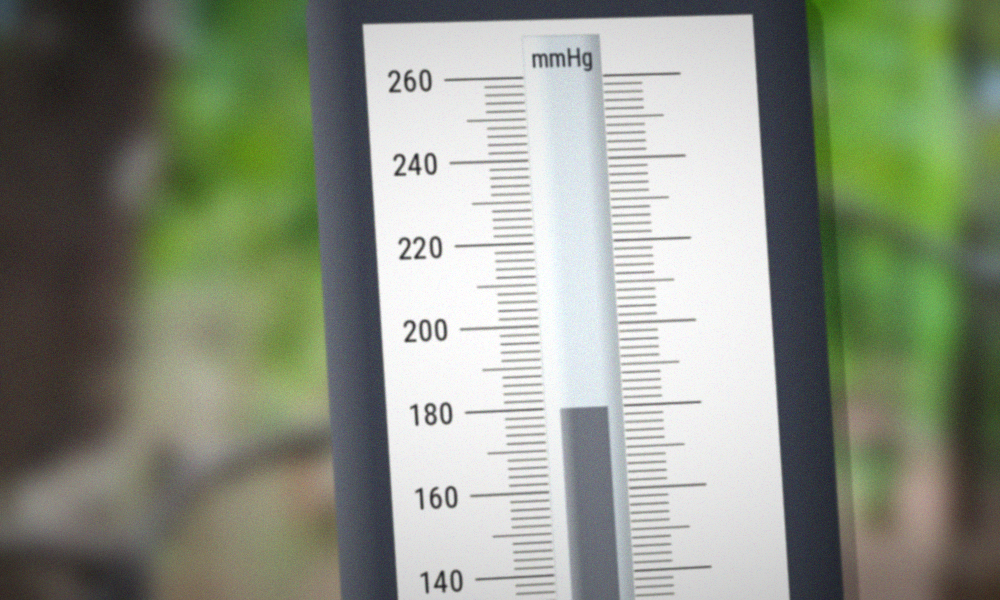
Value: **180** mmHg
